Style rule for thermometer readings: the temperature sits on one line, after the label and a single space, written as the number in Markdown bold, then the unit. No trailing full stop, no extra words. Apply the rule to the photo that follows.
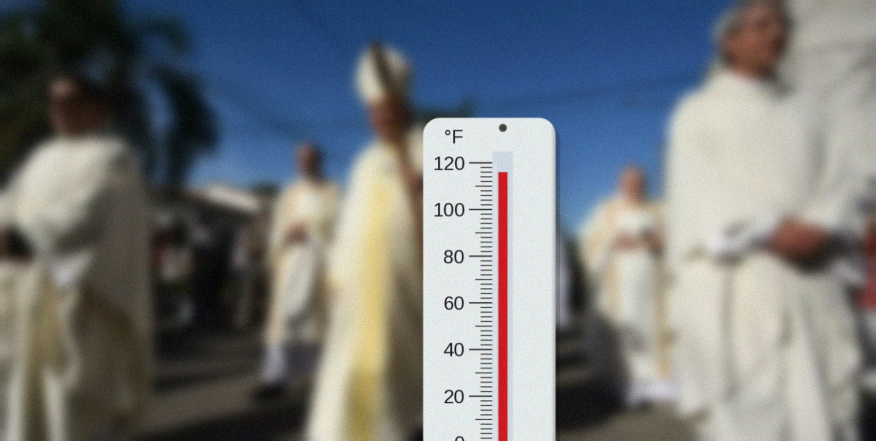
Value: **116** °F
